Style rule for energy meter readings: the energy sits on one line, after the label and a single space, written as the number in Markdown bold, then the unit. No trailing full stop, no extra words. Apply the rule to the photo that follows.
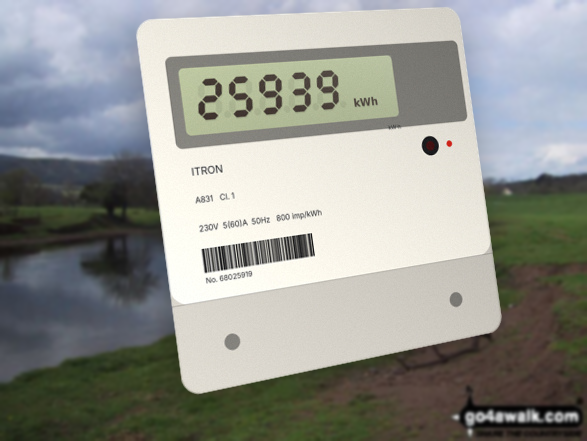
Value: **25939** kWh
